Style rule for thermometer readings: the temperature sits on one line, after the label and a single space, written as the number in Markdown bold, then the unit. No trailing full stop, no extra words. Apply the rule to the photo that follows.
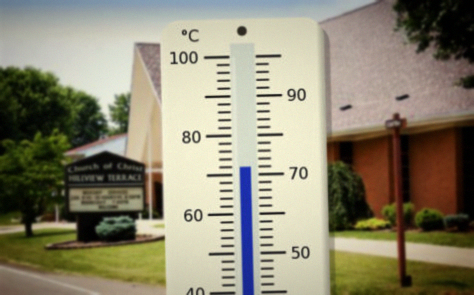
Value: **72** °C
